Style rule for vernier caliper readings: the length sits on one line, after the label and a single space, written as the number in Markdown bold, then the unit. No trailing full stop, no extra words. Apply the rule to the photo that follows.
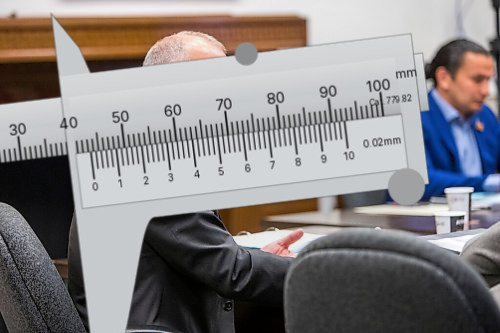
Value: **43.5** mm
